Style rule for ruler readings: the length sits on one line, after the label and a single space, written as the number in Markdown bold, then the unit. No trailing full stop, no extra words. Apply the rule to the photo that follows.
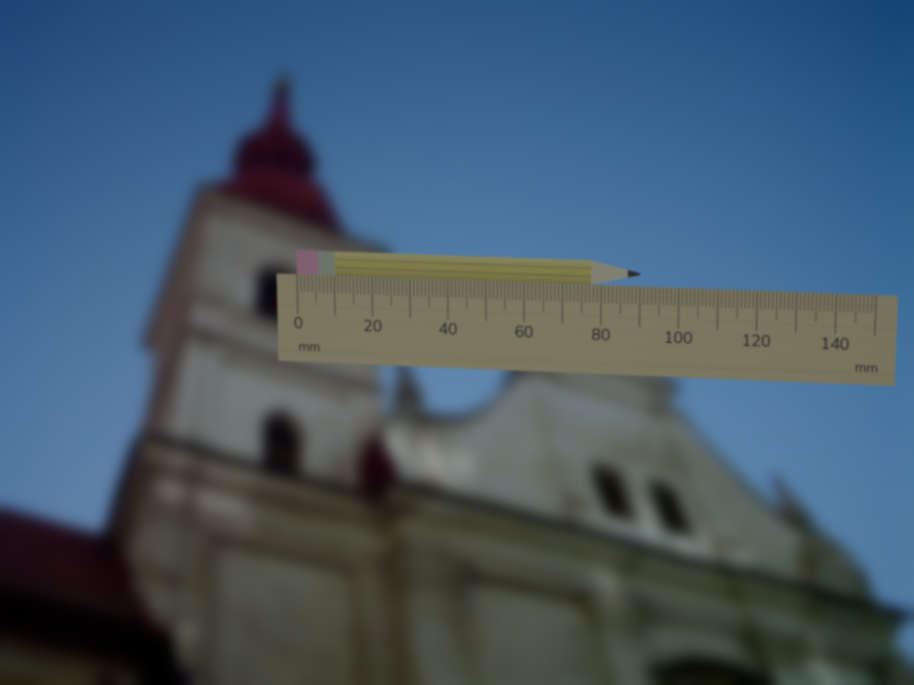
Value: **90** mm
